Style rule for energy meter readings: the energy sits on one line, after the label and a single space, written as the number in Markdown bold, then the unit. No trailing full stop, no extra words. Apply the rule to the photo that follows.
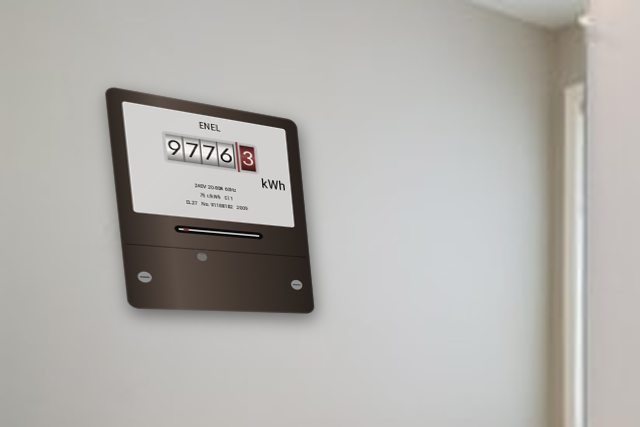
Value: **9776.3** kWh
